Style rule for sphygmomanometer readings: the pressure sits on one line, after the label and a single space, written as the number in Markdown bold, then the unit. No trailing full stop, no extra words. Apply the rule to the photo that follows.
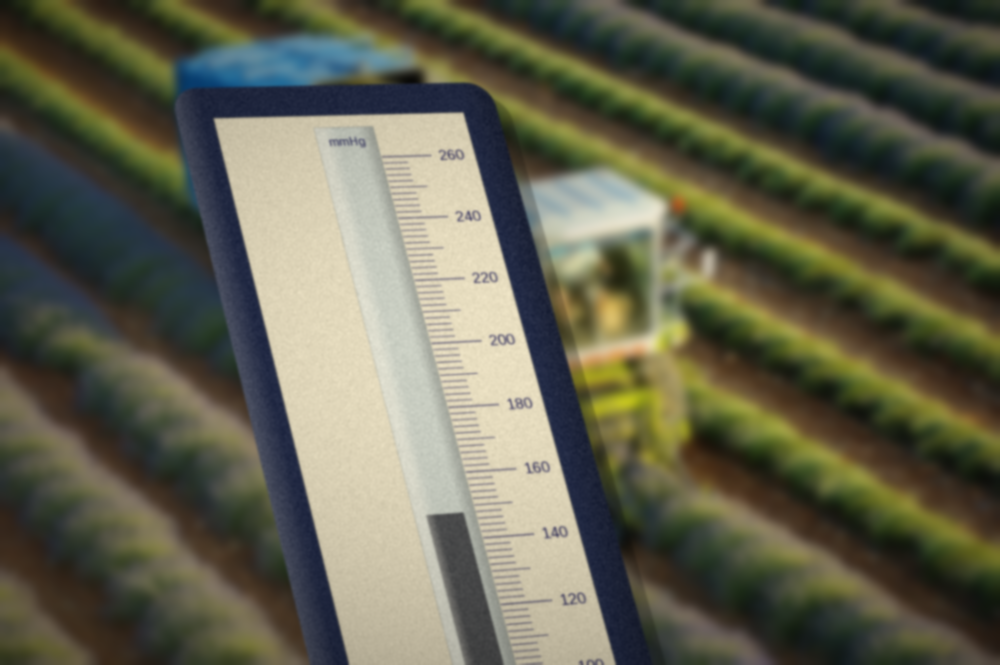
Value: **148** mmHg
